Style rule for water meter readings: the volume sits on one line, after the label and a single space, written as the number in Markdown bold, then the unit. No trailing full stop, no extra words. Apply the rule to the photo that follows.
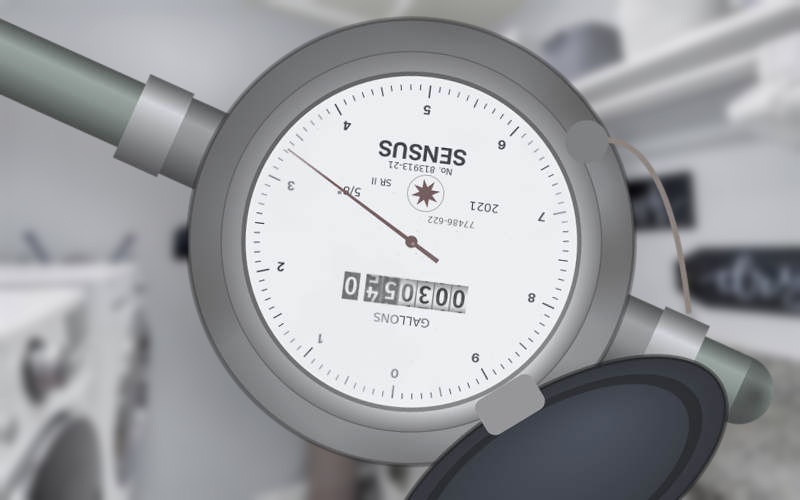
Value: **30543.3** gal
